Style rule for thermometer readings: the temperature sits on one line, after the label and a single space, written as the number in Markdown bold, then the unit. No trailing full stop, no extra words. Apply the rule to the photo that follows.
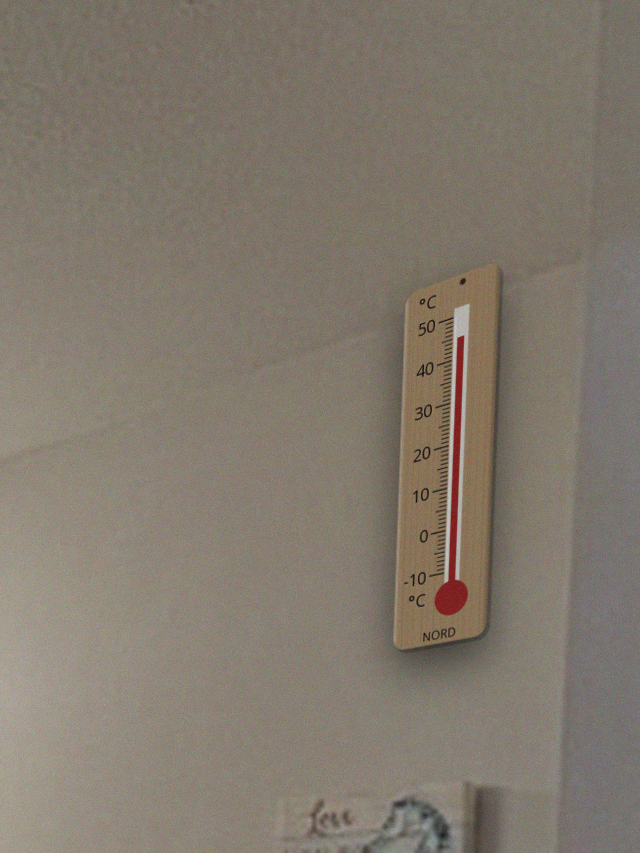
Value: **45** °C
